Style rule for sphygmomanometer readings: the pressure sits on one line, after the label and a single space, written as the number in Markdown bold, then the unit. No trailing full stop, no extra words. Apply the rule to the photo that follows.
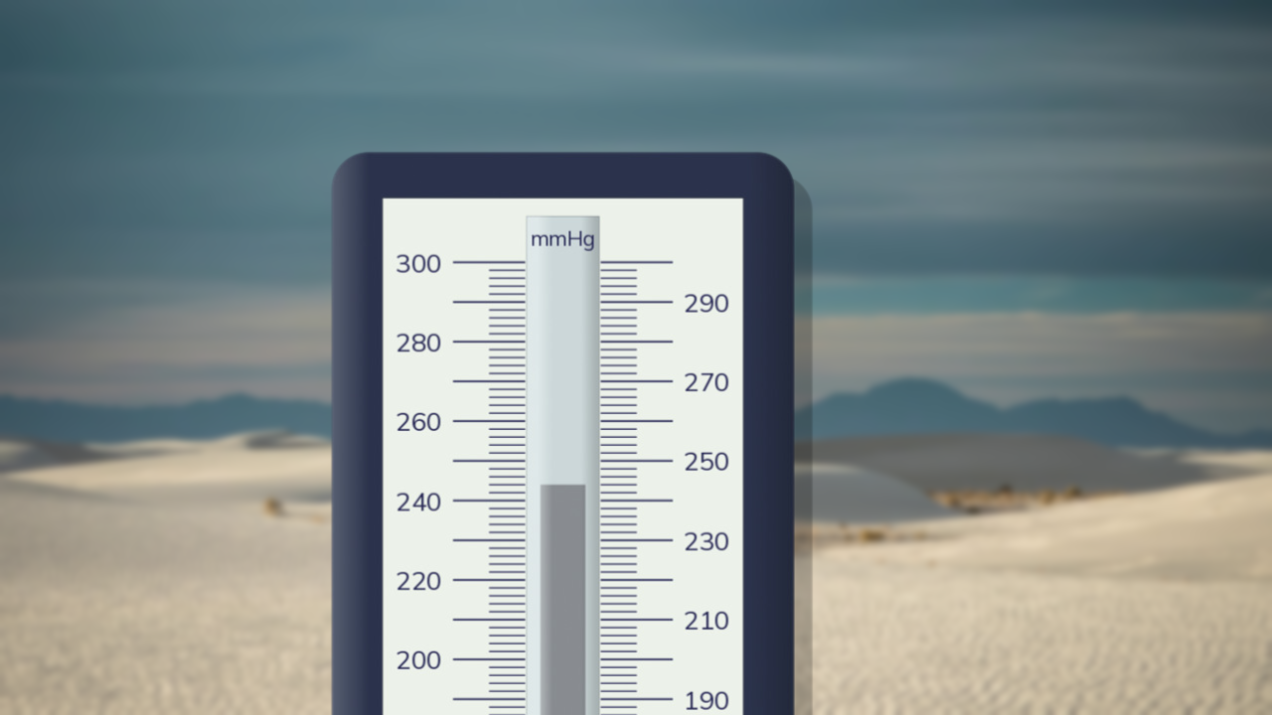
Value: **244** mmHg
